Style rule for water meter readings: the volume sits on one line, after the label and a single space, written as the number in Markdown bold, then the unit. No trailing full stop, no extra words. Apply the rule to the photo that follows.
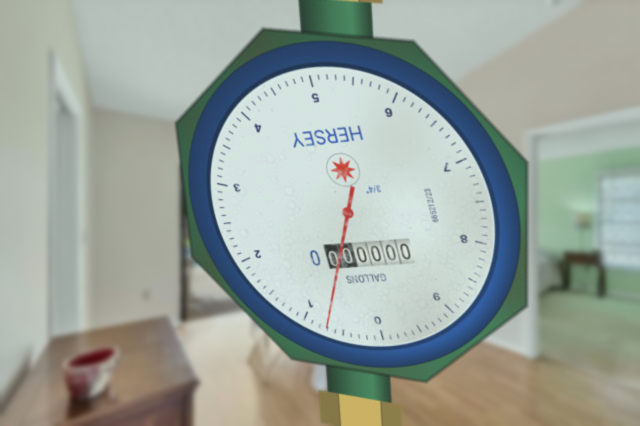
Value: **0.7** gal
